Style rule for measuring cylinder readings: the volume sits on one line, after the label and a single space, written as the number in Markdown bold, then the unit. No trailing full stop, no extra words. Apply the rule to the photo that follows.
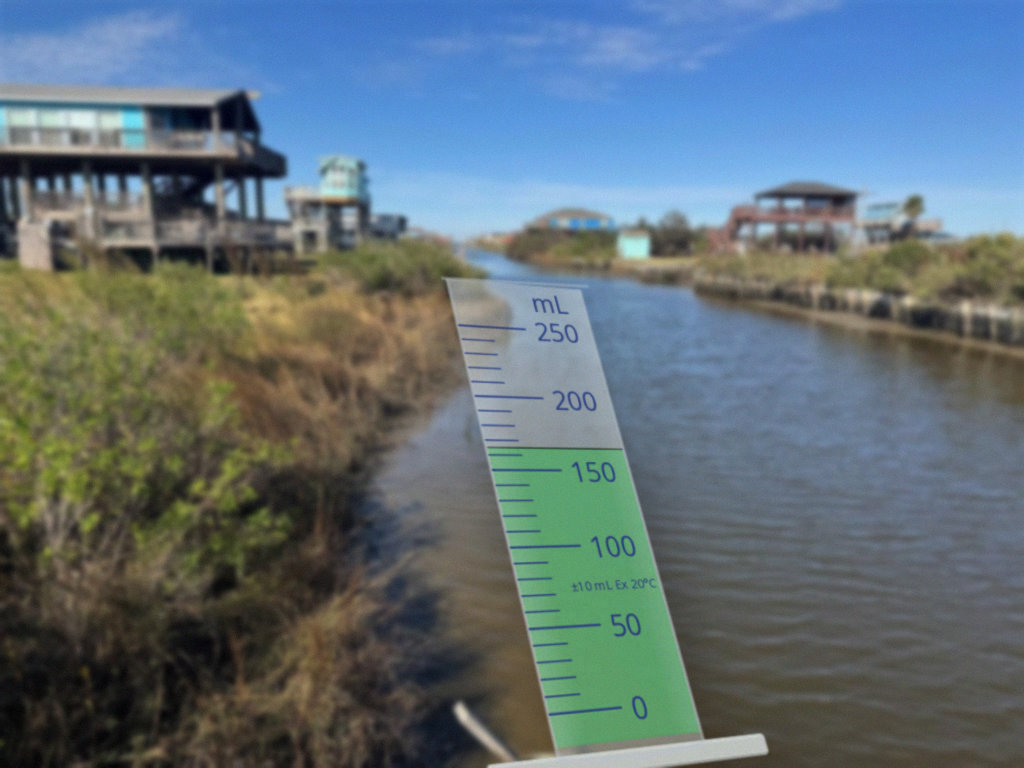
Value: **165** mL
